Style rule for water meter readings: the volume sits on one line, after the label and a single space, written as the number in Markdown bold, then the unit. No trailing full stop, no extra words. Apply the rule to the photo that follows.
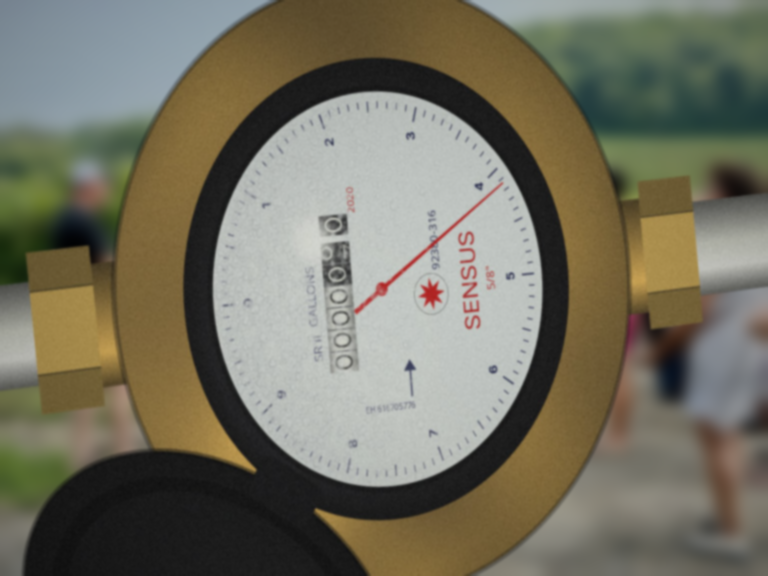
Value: **64.1** gal
